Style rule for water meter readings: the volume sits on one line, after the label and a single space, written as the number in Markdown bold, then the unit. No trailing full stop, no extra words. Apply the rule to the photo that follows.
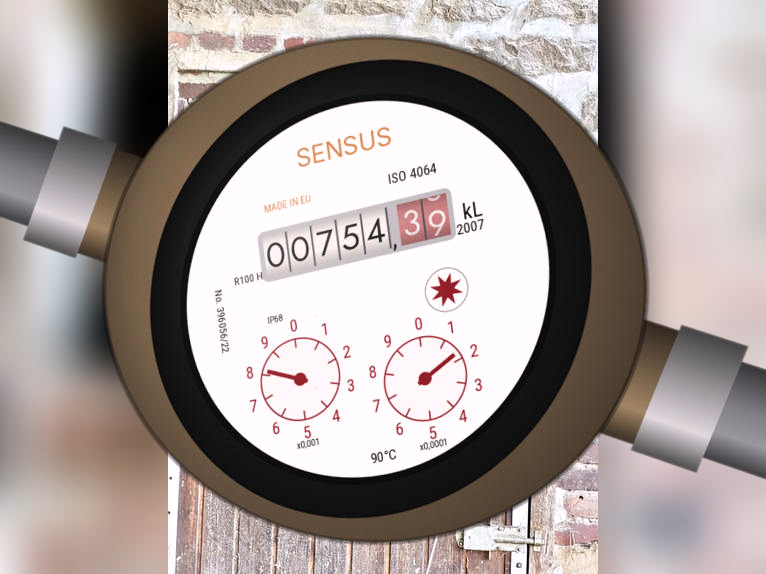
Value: **754.3881** kL
